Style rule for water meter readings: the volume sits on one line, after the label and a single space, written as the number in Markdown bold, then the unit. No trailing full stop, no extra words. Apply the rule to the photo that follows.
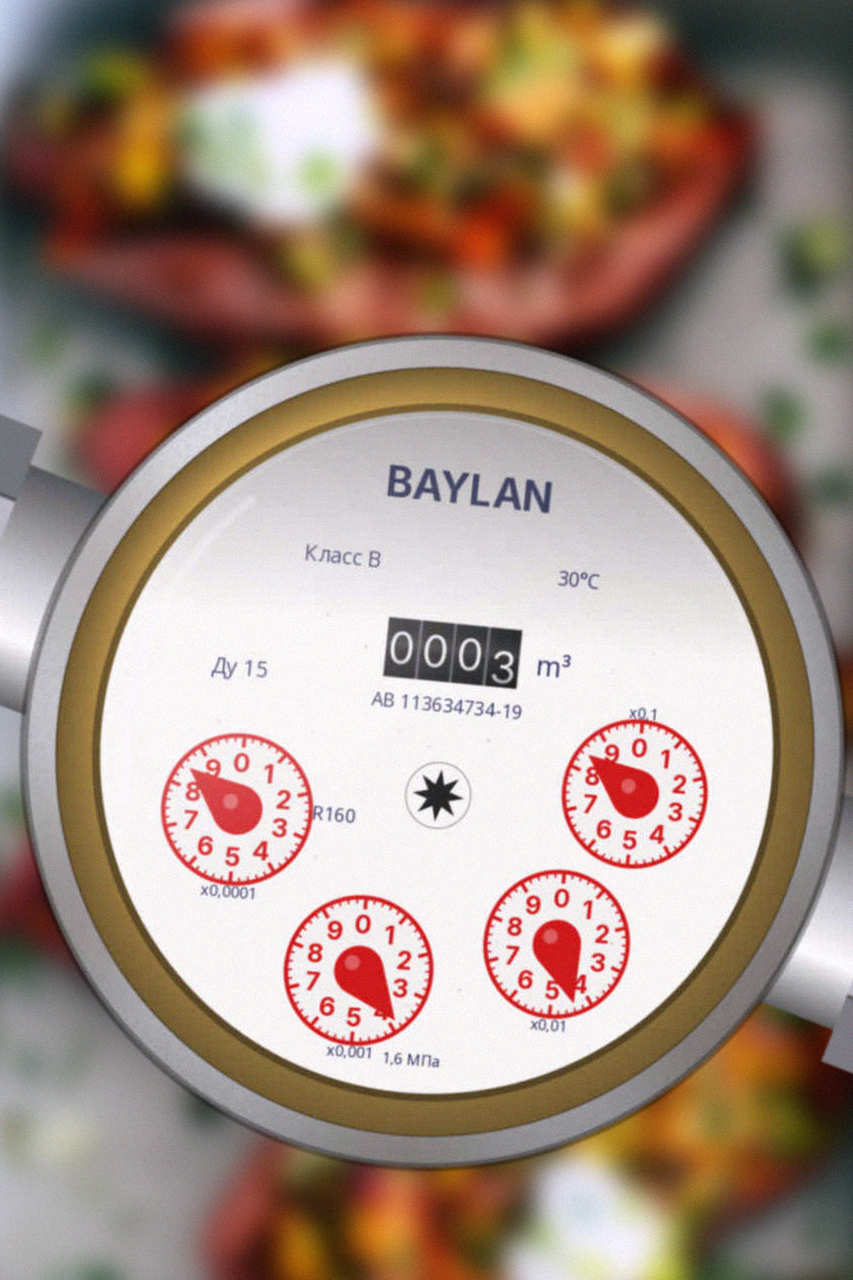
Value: **2.8438** m³
